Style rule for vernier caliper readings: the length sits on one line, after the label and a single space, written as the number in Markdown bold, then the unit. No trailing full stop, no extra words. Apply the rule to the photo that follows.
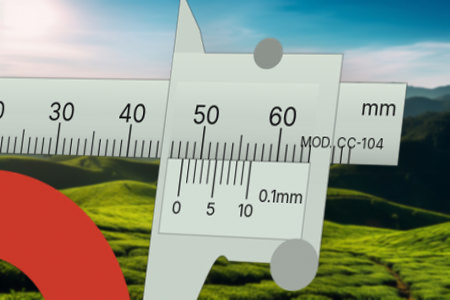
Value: **47.6** mm
